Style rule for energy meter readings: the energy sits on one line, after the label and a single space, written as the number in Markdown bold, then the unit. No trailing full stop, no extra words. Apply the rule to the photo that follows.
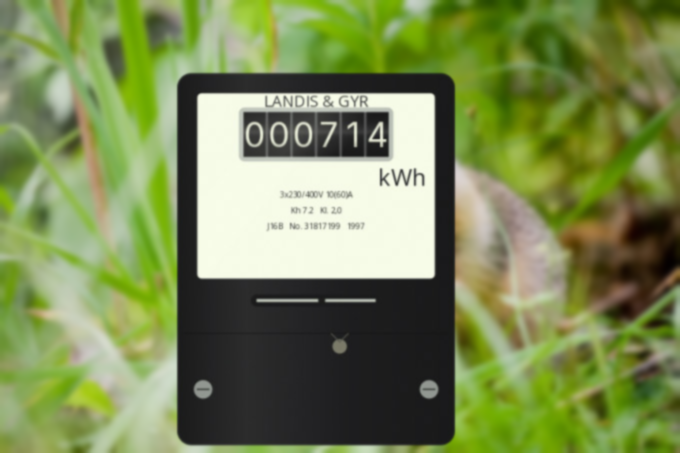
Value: **714** kWh
